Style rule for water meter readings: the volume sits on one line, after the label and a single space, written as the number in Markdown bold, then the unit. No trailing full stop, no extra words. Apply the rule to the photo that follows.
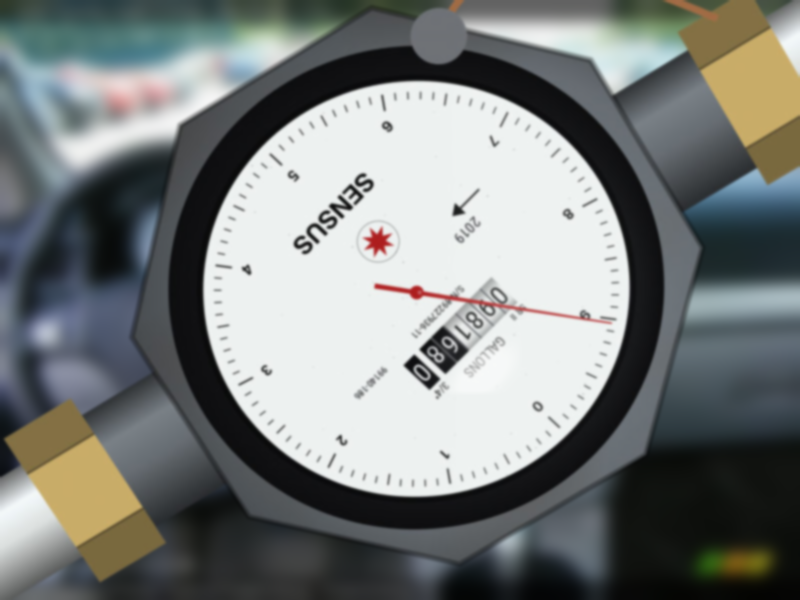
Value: **981679.0** gal
